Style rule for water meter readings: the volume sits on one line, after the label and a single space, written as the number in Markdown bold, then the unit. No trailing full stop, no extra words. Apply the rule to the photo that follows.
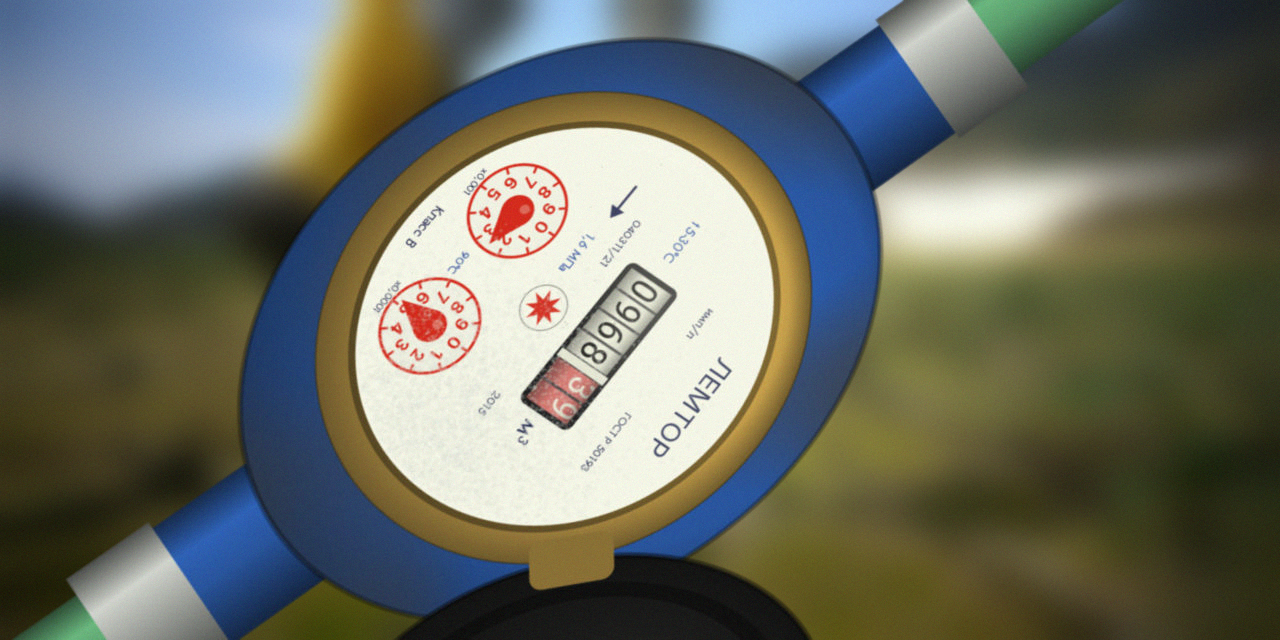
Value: **968.3925** m³
